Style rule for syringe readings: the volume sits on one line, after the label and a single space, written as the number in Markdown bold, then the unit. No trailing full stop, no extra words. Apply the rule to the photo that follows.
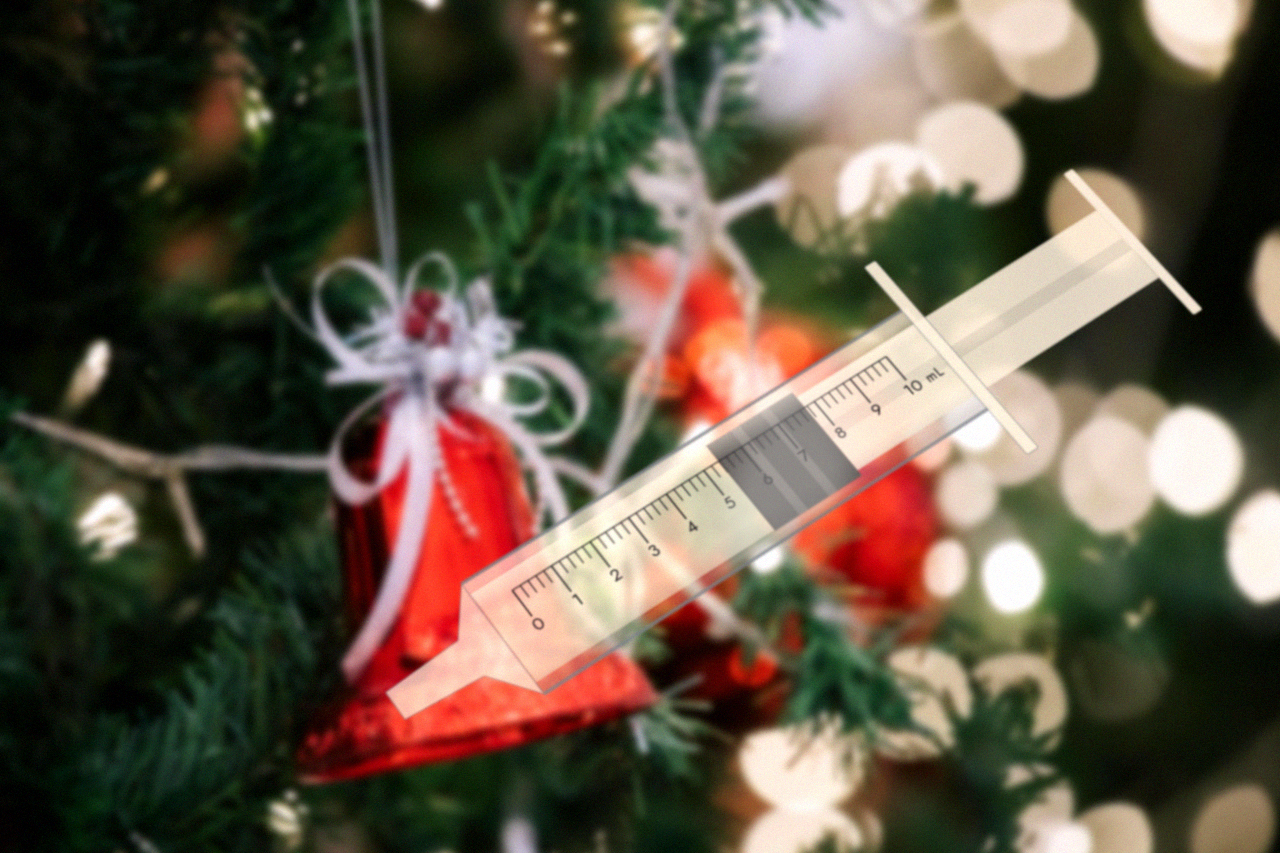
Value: **5.4** mL
